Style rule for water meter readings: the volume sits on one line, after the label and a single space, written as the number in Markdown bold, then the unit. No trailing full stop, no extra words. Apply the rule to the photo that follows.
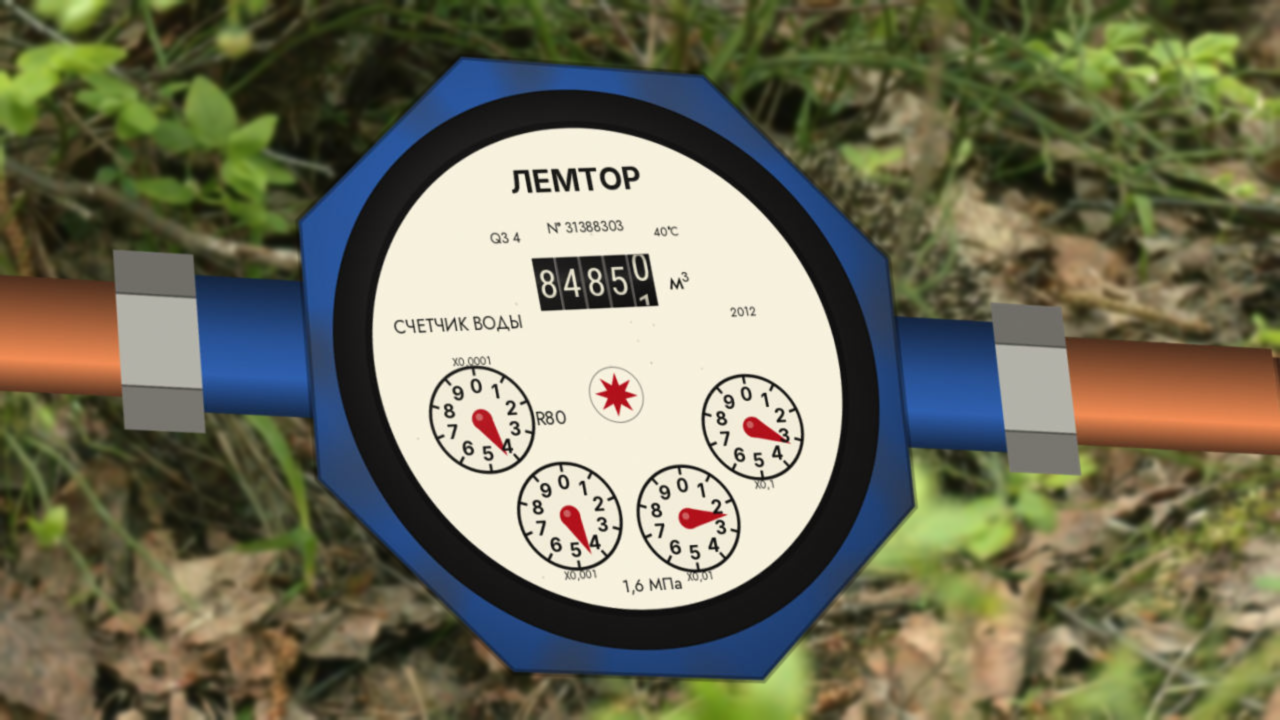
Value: **84850.3244** m³
